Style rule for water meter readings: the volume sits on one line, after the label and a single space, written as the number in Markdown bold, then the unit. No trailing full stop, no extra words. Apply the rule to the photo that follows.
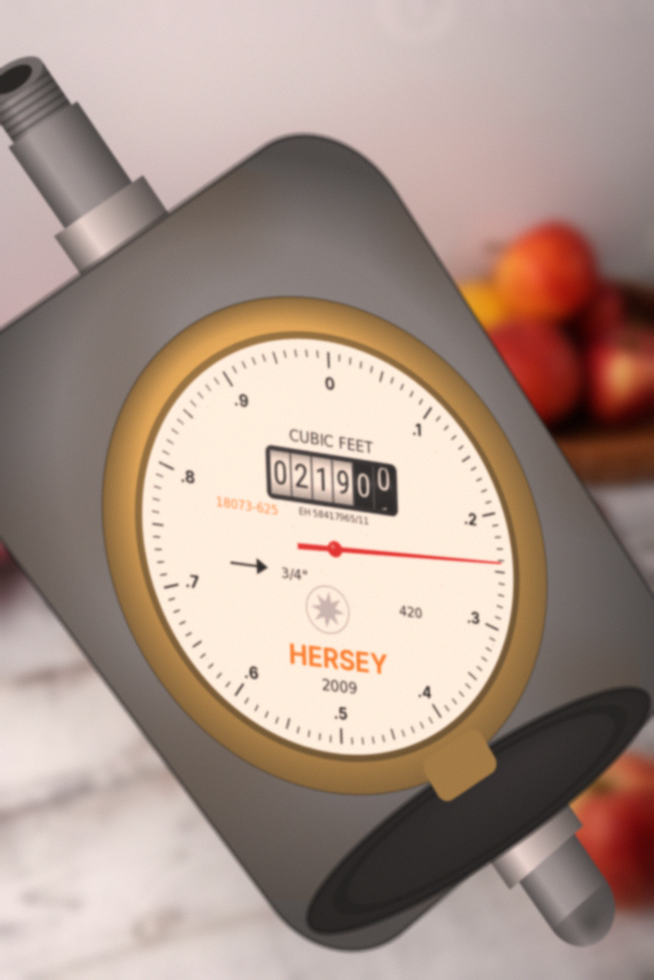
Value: **21900.24** ft³
